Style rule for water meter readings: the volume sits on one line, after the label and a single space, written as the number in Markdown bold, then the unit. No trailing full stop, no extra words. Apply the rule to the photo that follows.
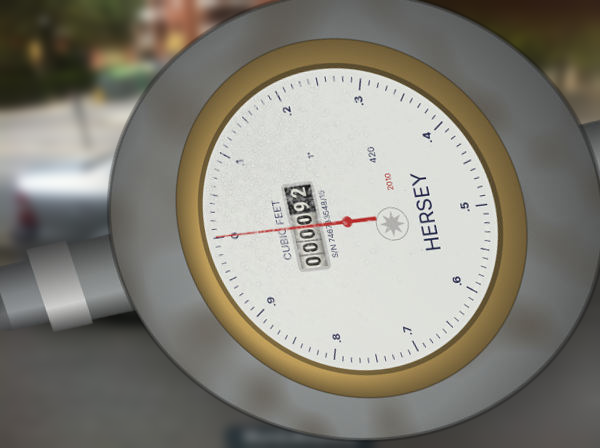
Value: **92.00** ft³
